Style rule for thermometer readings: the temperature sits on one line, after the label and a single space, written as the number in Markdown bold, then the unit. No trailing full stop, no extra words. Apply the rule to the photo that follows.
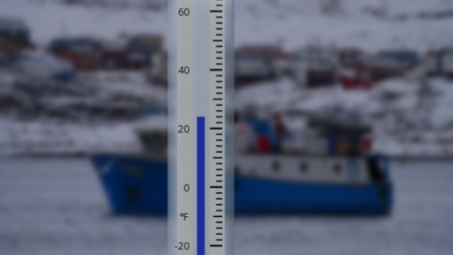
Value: **24** °F
